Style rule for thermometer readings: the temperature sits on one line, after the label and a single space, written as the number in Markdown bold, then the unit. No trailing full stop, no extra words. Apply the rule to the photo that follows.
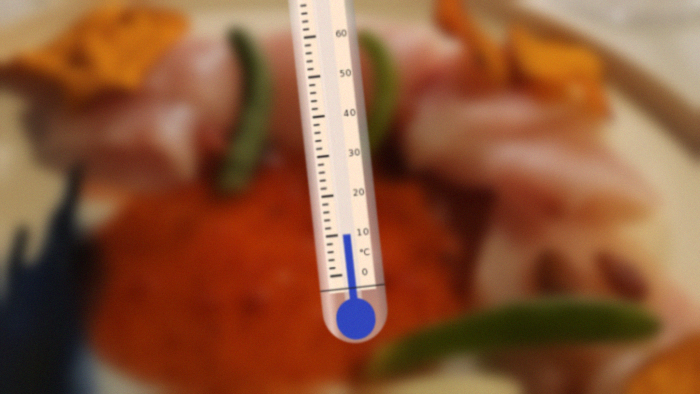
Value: **10** °C
